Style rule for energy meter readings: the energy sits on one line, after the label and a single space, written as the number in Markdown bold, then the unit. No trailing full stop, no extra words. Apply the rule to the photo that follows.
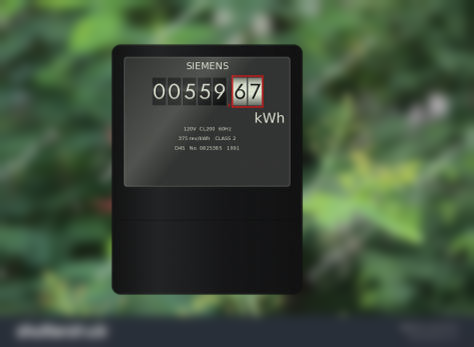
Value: **559.67** kWh
